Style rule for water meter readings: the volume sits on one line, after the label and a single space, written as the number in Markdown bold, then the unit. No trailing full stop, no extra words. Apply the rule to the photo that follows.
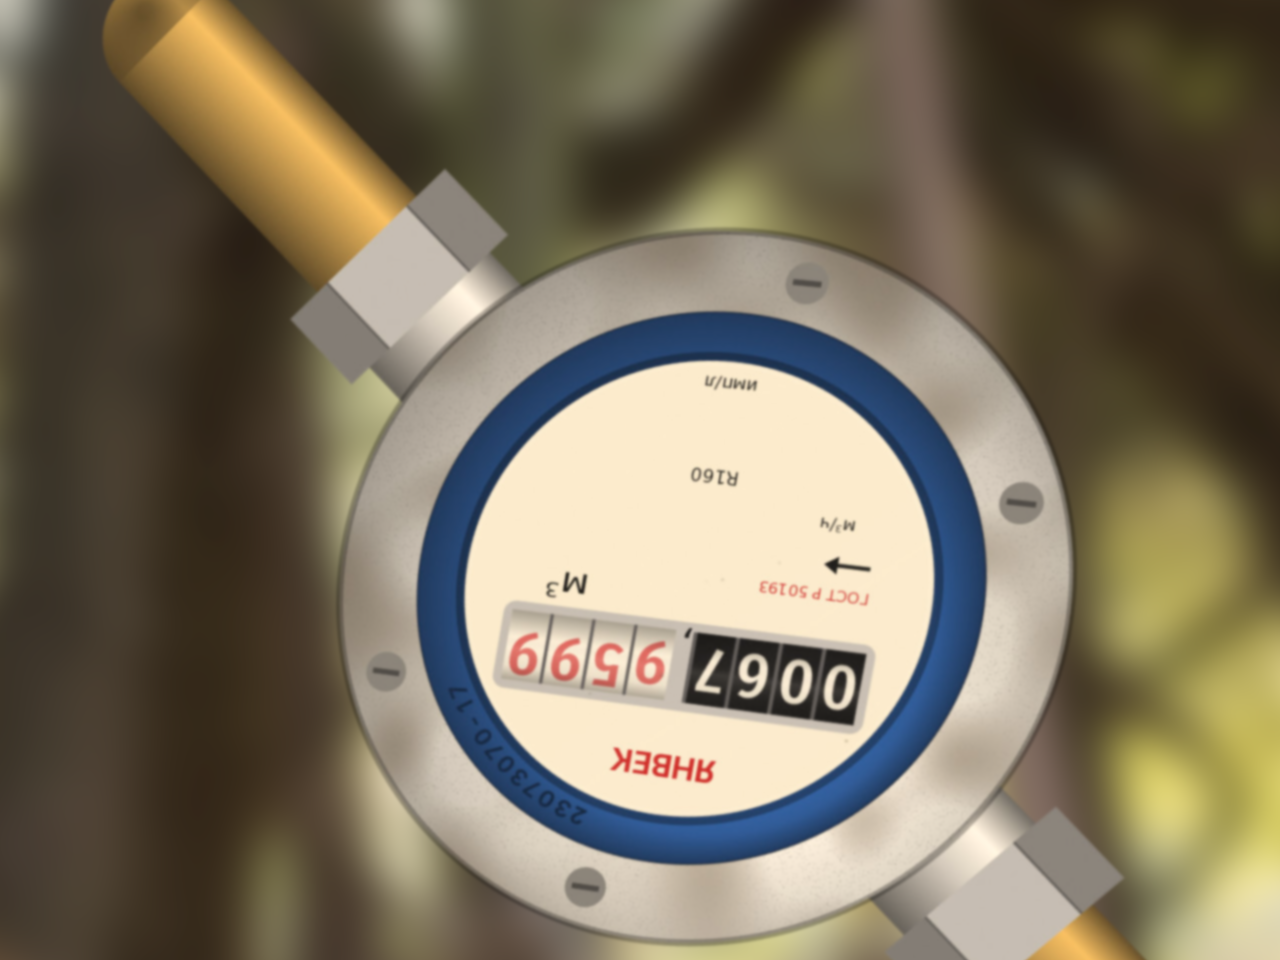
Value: **67.9599** m³
